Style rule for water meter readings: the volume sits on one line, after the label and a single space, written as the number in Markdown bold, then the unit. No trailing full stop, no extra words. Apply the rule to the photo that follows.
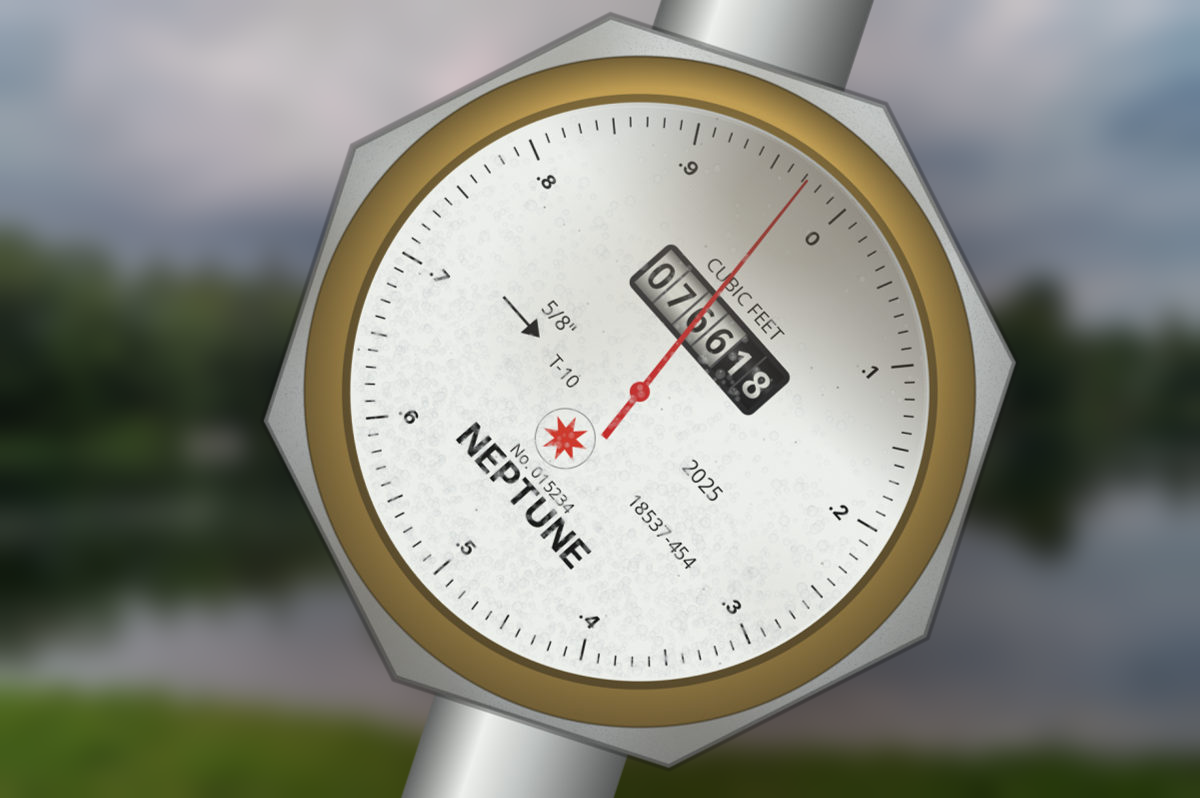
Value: **76617.97** ft³
